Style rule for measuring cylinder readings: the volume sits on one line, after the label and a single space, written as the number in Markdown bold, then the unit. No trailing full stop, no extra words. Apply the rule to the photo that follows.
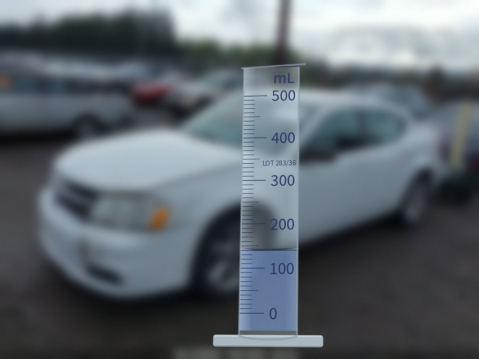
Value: **140** mL
